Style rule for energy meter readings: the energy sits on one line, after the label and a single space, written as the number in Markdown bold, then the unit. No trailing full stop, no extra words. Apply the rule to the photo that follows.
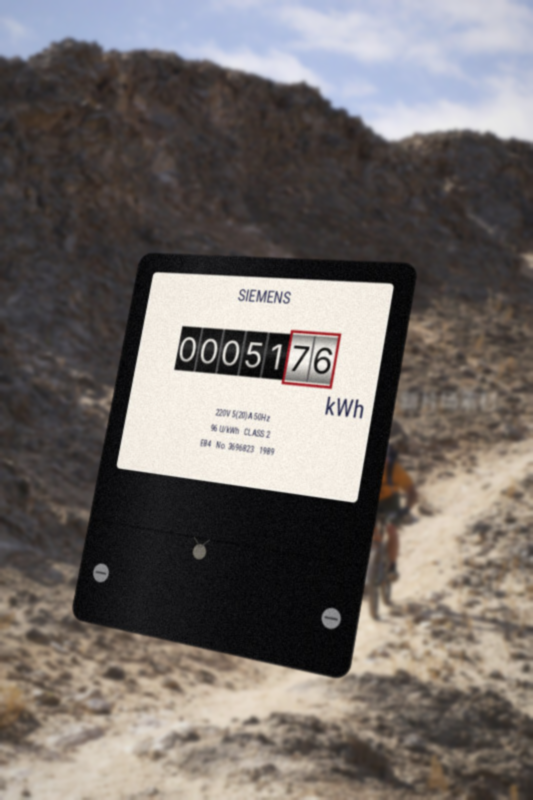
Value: **51.76** kWh
